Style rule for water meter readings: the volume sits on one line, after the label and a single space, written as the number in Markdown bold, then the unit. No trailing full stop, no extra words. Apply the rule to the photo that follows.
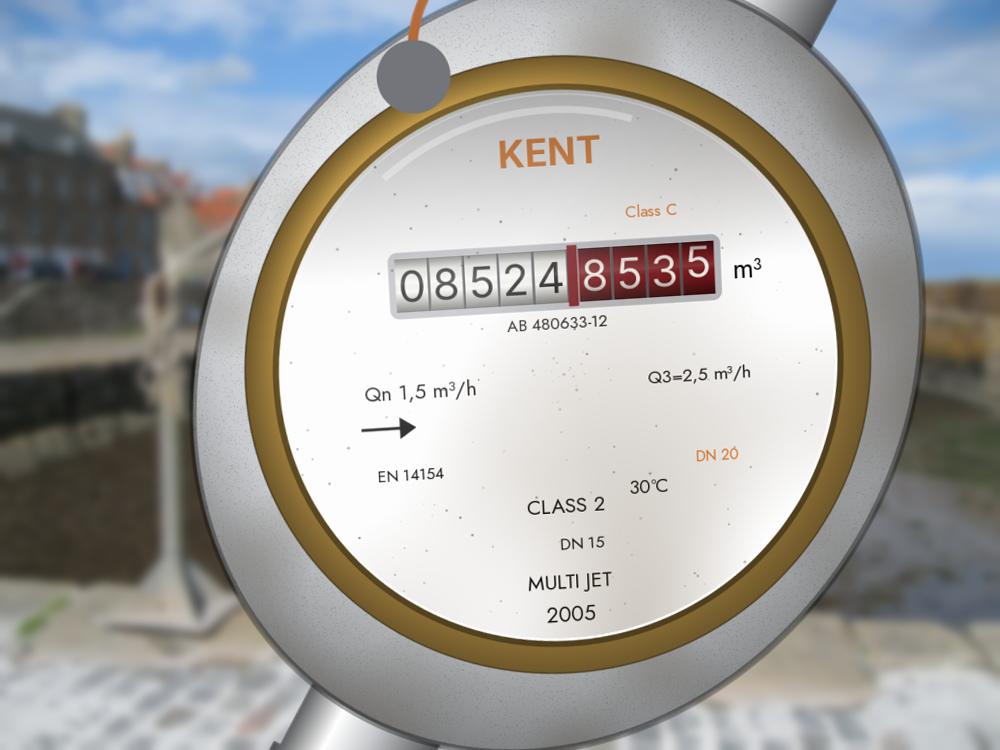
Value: **8524.8535** m³
